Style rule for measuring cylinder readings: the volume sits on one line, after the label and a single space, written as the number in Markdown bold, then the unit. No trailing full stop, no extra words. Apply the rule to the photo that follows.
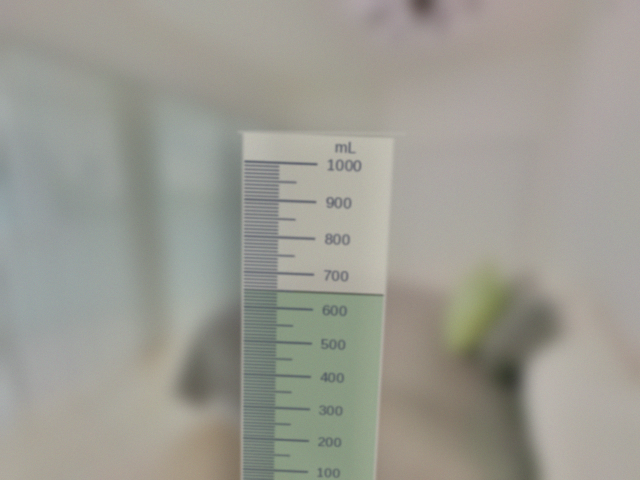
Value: **650** mL
